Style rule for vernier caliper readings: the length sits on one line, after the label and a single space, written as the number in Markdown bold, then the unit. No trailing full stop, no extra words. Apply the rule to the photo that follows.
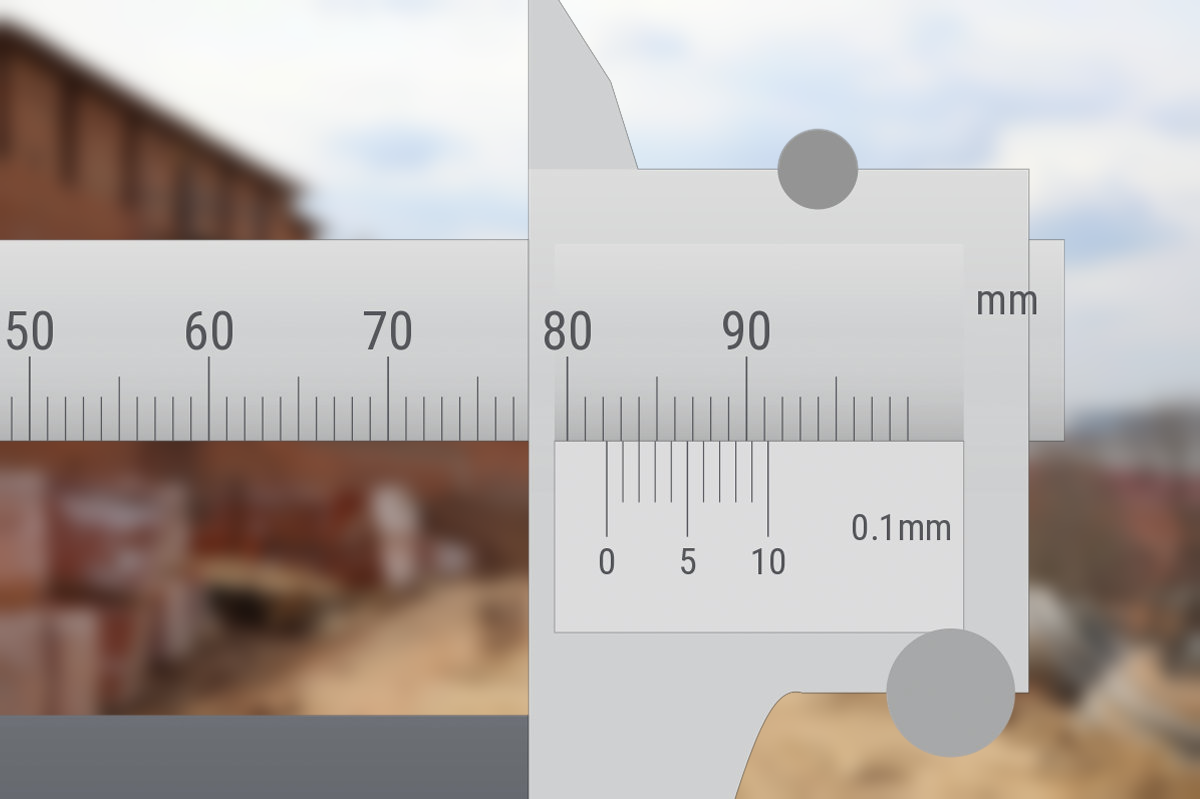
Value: **82.2** mm
